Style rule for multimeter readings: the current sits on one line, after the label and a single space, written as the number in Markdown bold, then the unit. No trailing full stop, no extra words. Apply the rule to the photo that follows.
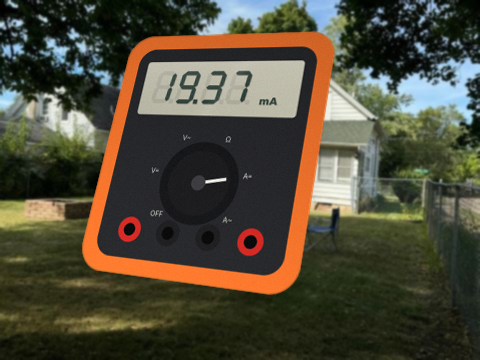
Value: **19.37** mA
